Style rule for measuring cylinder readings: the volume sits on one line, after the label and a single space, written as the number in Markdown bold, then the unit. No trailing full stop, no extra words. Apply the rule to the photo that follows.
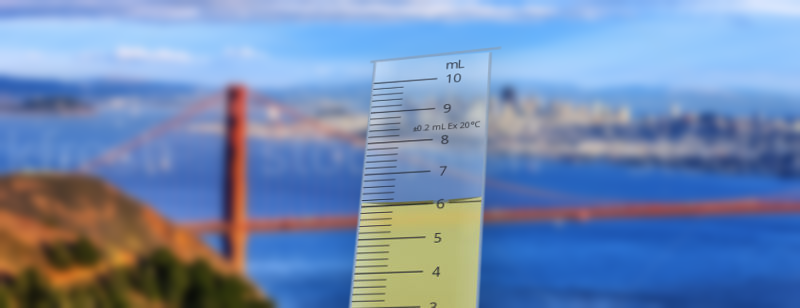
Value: **6** mL
